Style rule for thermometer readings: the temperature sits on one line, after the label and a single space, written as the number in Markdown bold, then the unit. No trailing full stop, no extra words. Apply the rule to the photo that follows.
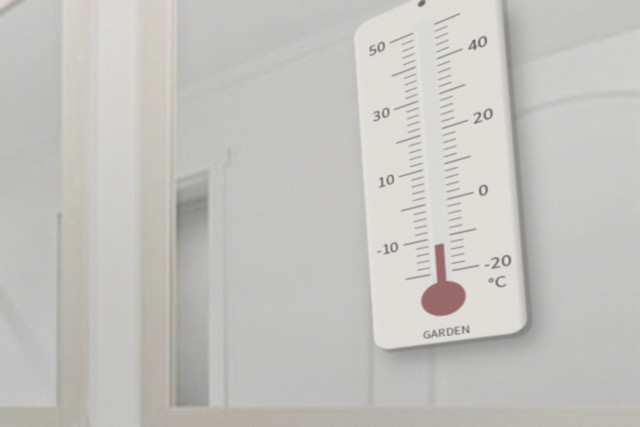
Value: **-12** °C
